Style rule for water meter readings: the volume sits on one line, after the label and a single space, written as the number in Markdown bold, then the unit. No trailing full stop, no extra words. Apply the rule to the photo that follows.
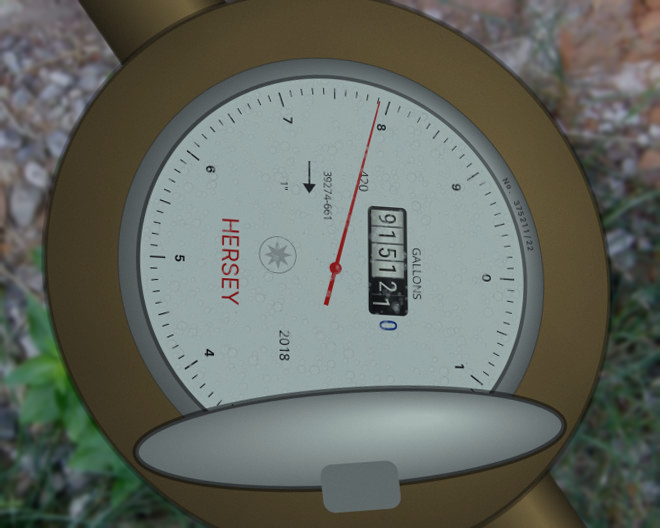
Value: **9151207.9** gal
